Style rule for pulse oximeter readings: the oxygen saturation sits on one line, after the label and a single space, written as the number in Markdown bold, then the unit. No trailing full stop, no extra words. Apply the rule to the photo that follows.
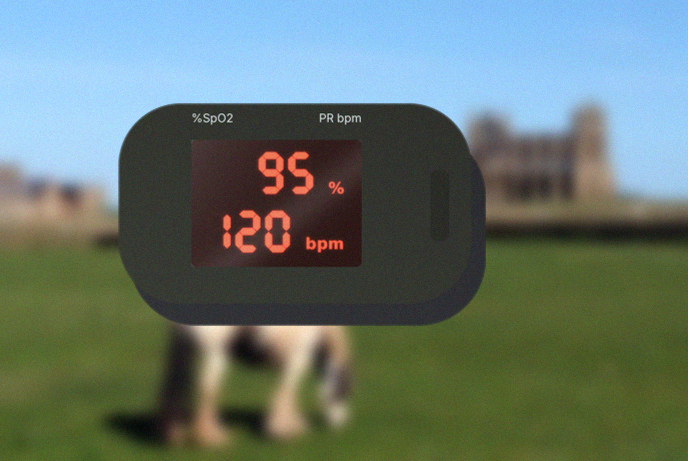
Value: **95** %
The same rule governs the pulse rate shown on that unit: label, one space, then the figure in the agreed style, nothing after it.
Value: **120** bpm
